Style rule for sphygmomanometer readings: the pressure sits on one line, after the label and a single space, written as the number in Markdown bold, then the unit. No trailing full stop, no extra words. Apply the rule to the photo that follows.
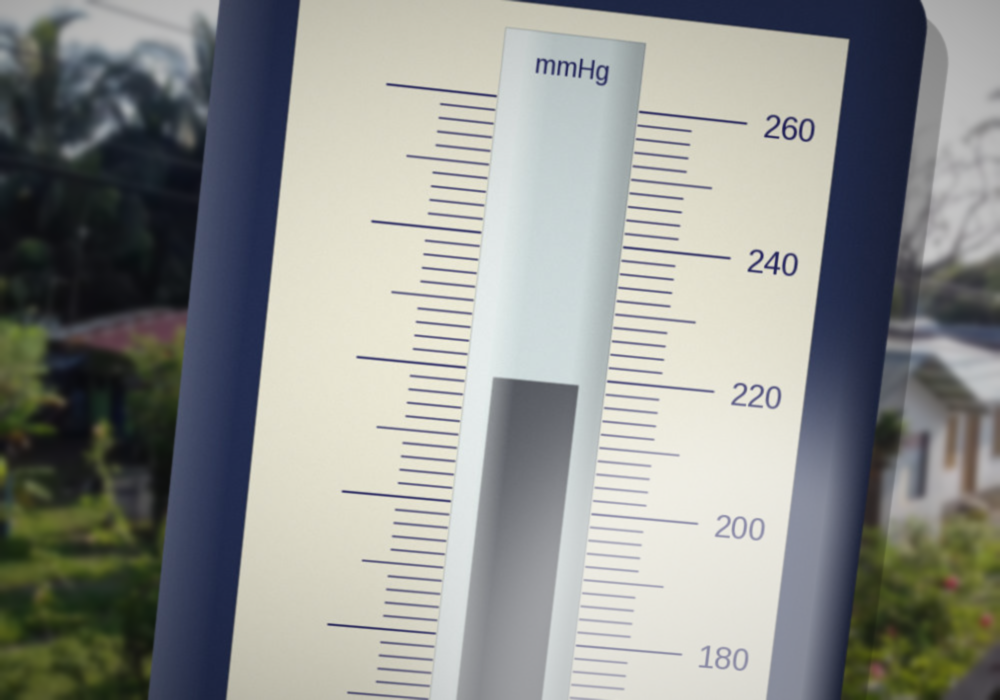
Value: **219** mmHg
